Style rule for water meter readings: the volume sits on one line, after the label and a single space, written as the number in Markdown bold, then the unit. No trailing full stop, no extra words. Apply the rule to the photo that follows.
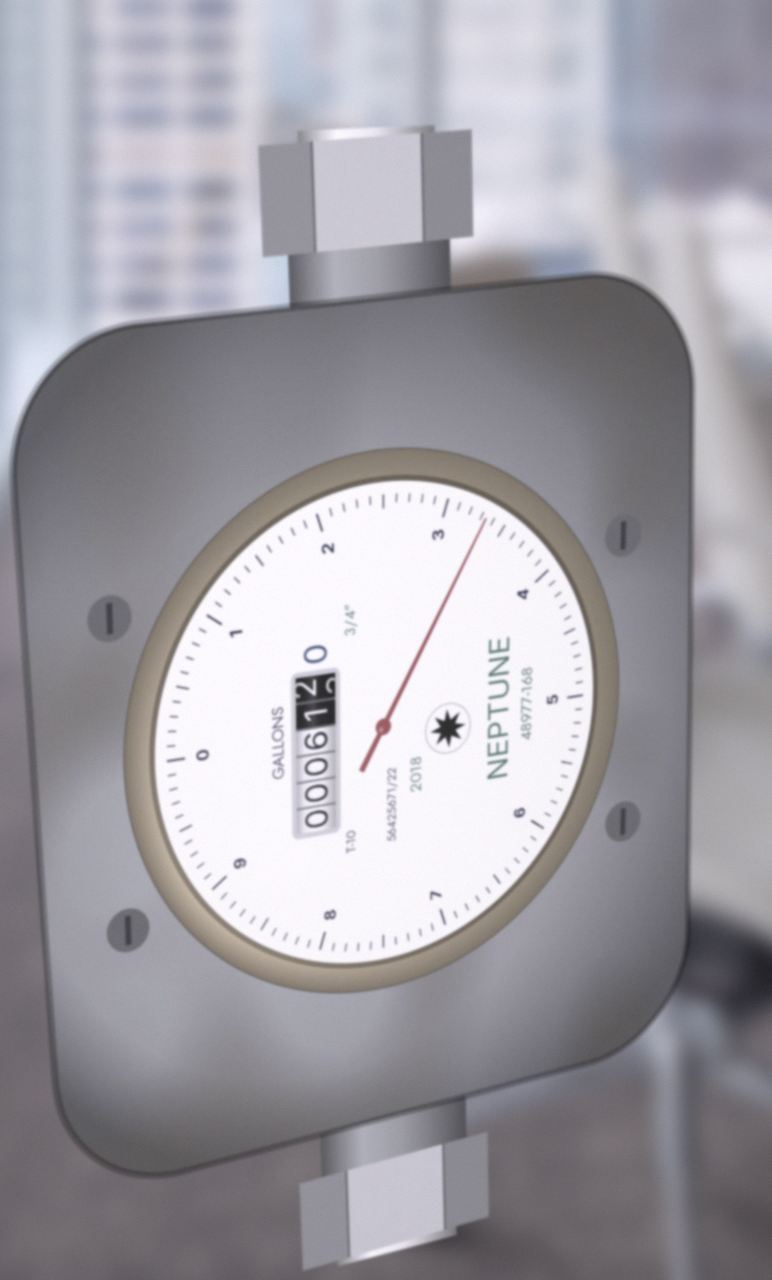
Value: **6123.3** gal
